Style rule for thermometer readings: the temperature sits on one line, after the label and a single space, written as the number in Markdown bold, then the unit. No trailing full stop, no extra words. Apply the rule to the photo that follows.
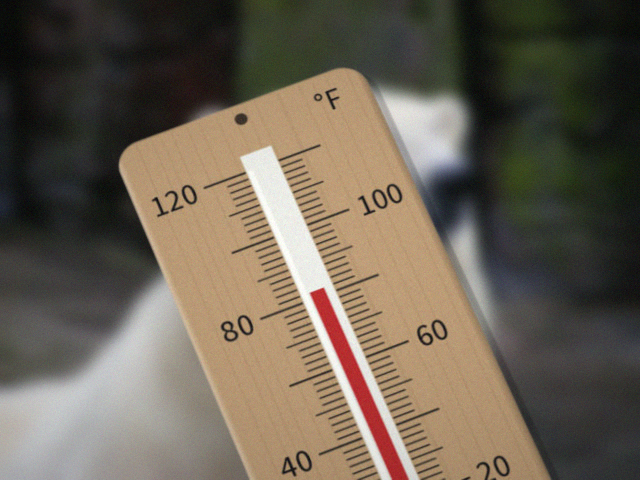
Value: **82** °F
